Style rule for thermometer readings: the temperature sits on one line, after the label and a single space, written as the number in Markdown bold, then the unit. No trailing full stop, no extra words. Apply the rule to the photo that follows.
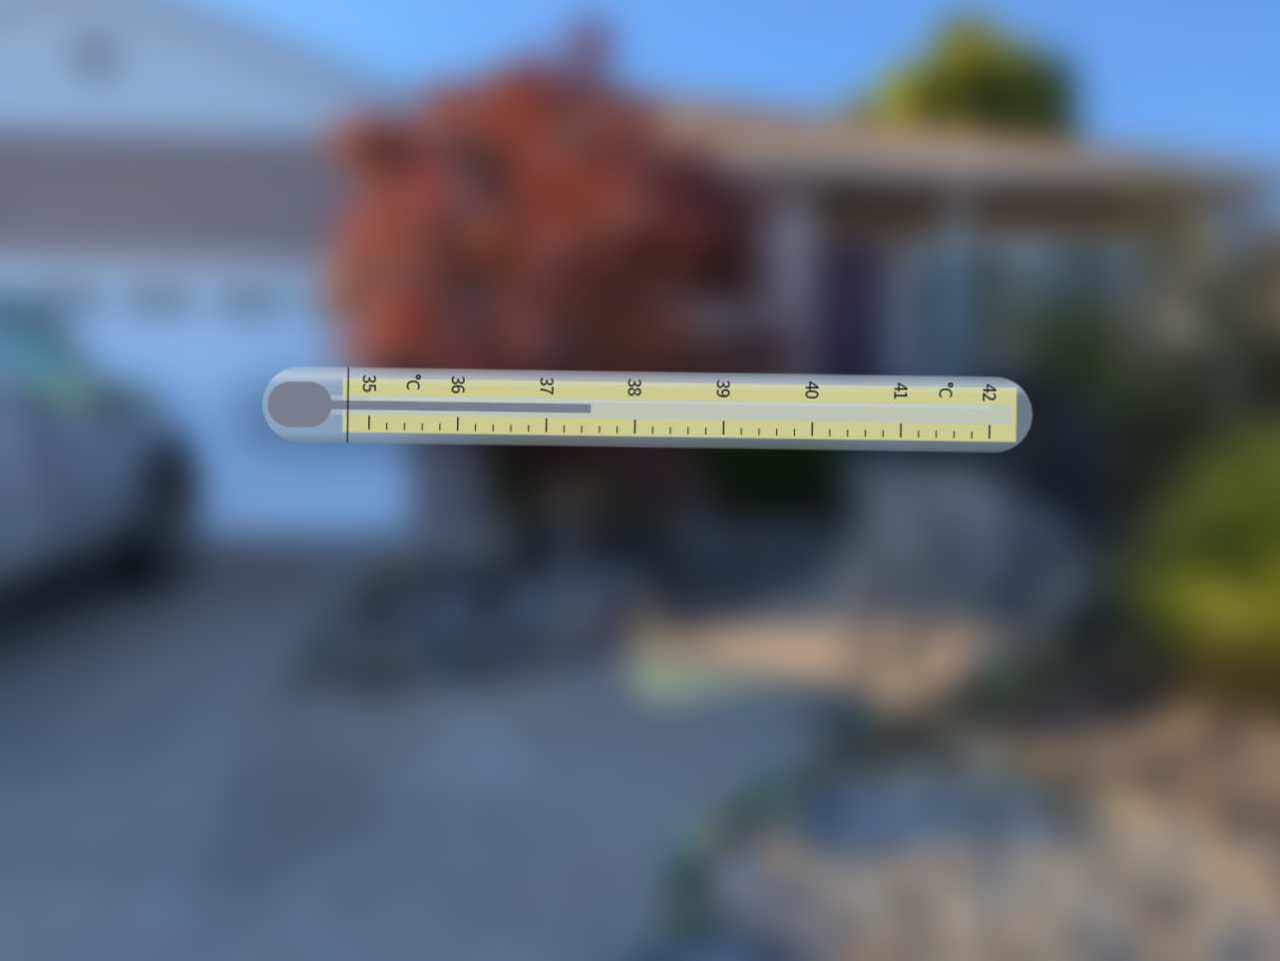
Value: **37.5** °C
